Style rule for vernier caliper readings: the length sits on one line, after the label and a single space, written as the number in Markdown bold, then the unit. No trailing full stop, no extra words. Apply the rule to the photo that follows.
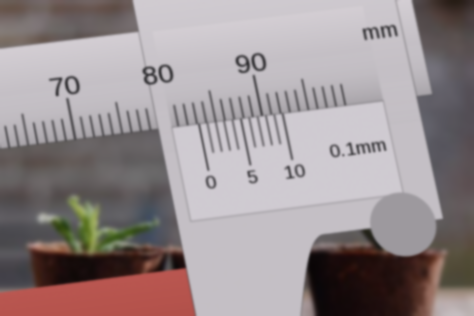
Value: **83.2** mm
